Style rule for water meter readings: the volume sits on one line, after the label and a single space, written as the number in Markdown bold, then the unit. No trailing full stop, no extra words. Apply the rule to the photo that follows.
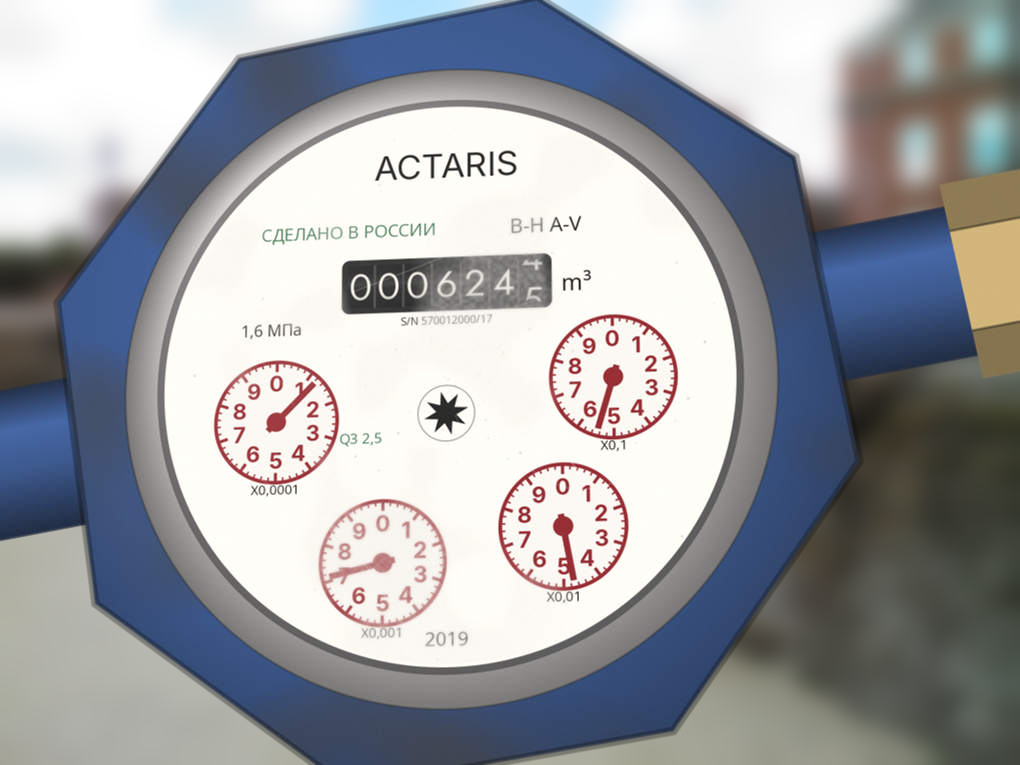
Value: **6244.5471** m³
